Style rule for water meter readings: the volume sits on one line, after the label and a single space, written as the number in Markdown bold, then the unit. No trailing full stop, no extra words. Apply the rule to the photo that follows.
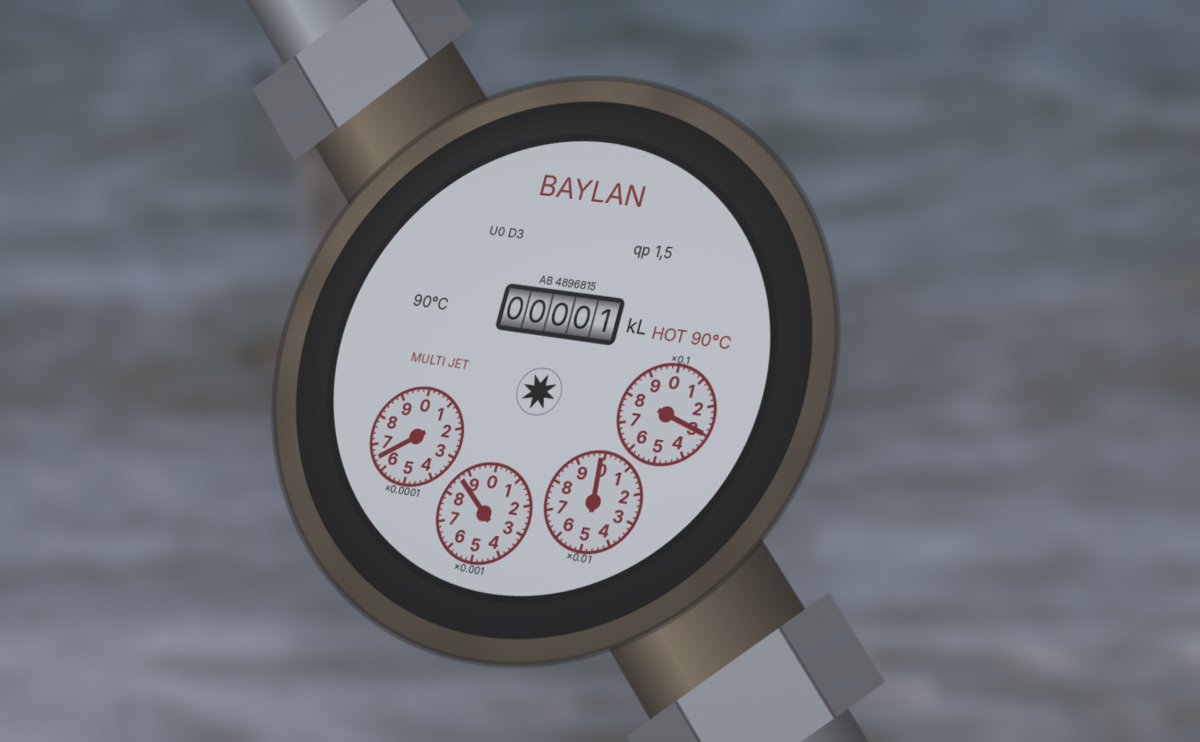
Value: **1.2986** kL
